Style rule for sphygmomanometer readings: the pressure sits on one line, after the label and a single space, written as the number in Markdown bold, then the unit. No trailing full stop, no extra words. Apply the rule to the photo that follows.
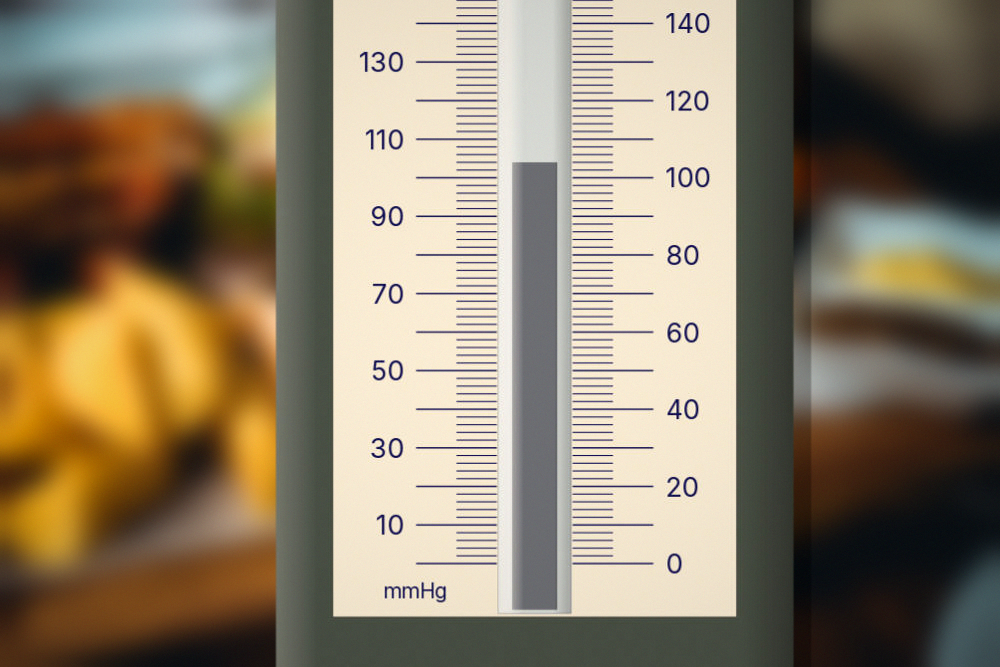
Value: **104** mmHg
